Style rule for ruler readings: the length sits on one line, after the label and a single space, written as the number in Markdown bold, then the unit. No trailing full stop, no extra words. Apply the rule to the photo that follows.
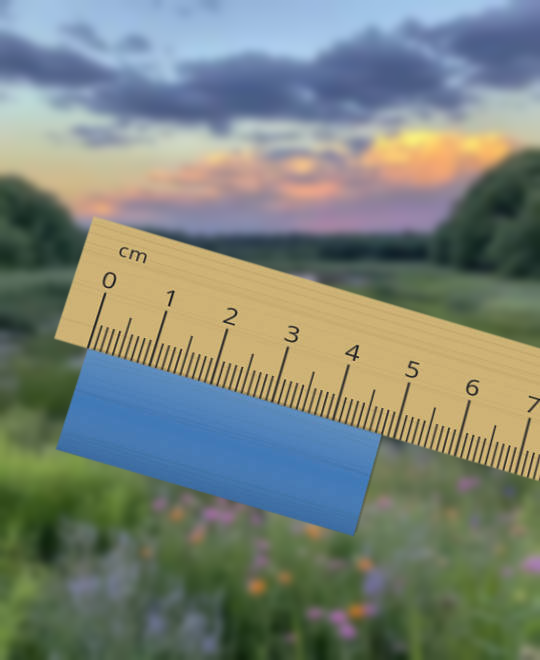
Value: **4.8** cm
